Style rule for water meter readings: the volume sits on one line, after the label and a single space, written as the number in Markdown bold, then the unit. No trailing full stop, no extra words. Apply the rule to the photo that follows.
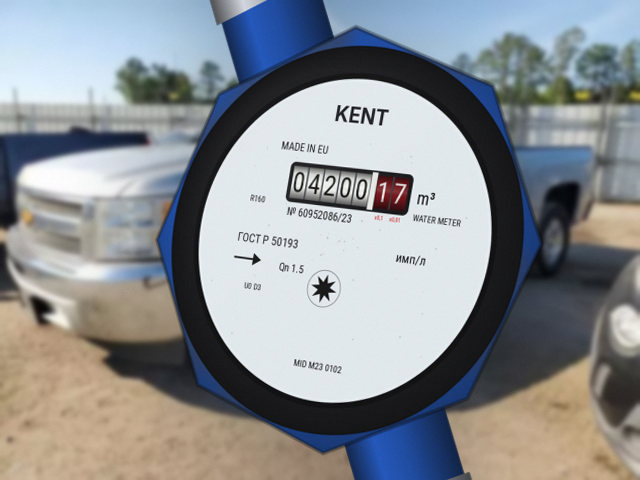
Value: **4200.17** m³
